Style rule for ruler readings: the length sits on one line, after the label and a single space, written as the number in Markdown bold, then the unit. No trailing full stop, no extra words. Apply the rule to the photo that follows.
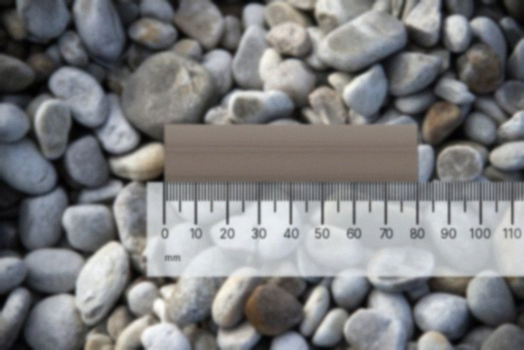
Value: **80** mm
